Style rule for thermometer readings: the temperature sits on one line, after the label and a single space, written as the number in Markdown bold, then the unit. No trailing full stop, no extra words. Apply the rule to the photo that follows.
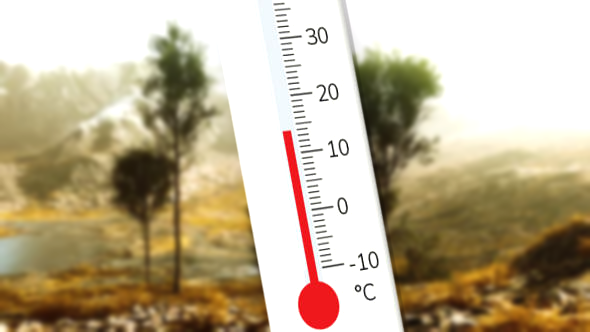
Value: **14** °C
